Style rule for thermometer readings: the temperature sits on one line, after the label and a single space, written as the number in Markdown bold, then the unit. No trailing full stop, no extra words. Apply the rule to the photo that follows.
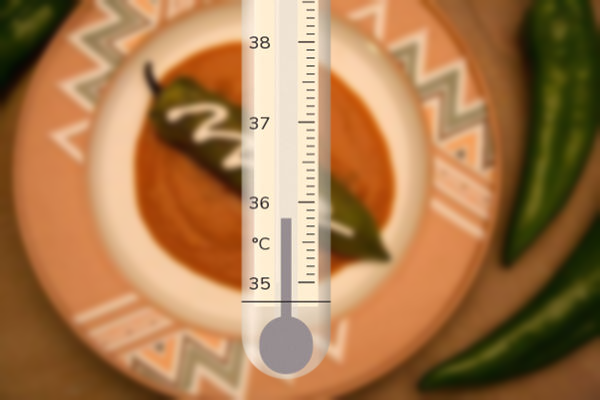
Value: **35.8** °C
